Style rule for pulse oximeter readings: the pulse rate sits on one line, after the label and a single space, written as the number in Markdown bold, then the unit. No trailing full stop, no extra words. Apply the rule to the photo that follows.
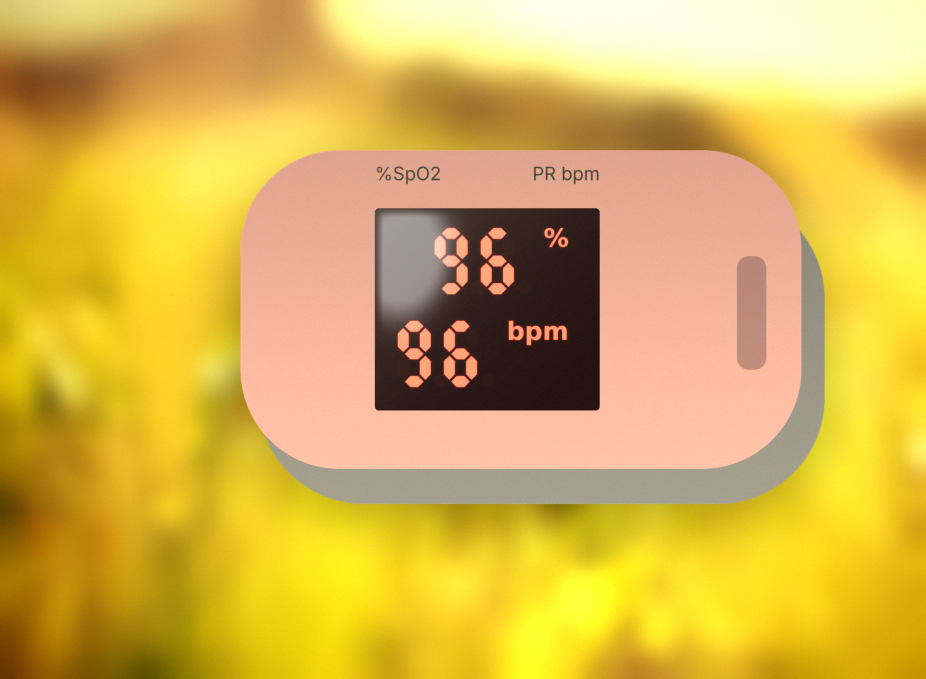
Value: **96** bpm
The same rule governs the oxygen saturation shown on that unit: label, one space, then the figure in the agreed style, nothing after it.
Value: **96** %
